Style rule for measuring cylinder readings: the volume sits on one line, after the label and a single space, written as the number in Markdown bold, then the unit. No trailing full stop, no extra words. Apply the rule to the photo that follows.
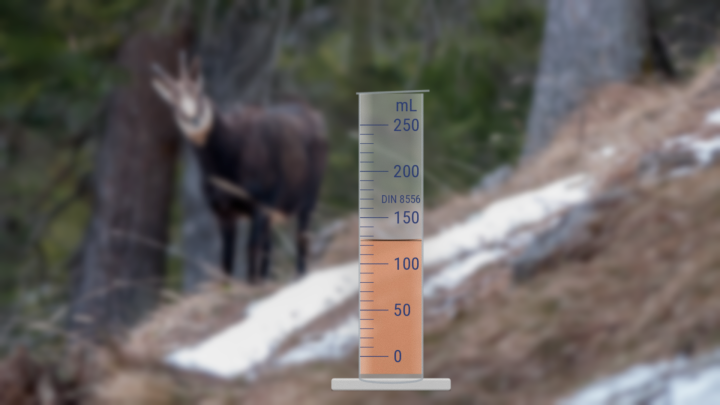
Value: **125** mL
